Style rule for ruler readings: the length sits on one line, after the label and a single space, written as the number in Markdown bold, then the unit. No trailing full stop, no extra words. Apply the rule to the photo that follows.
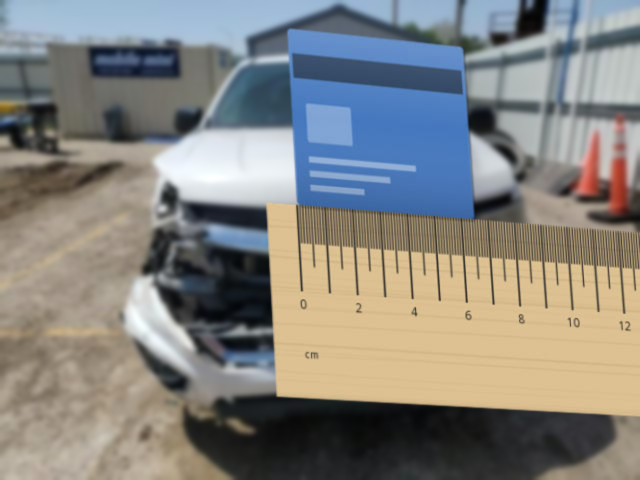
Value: **6.5** cm
